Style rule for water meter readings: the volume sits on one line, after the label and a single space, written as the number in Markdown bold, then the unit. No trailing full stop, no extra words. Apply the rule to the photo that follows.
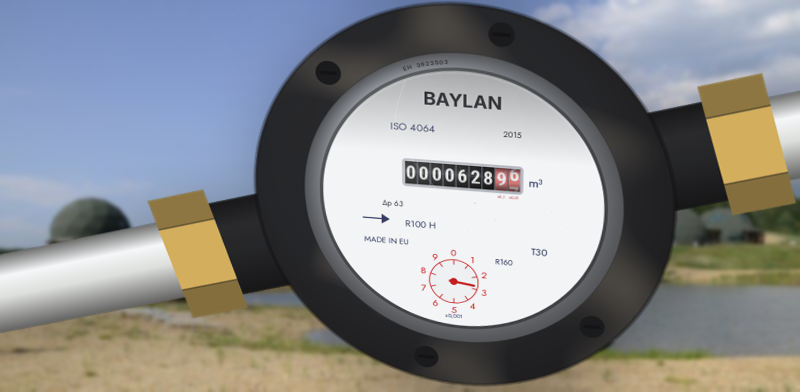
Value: **628.962** m³
